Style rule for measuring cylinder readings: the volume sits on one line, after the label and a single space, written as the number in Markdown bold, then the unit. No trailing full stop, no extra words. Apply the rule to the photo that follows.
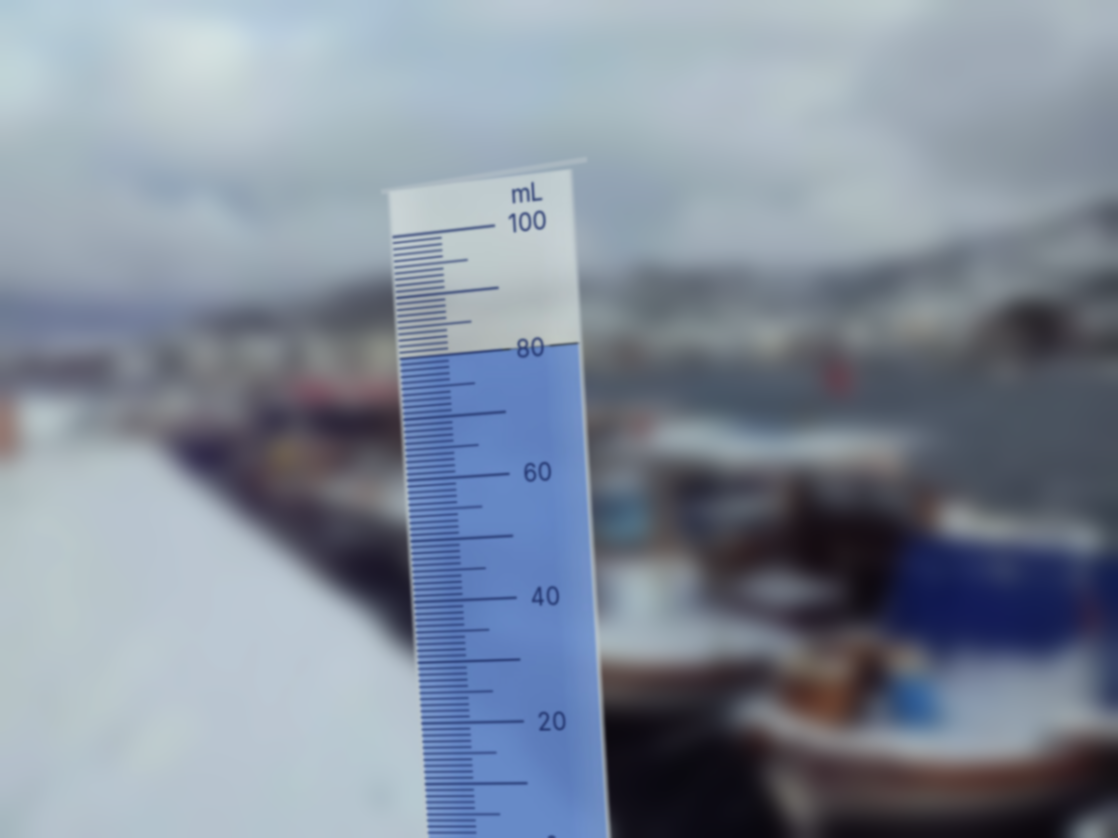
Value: **80** mL
